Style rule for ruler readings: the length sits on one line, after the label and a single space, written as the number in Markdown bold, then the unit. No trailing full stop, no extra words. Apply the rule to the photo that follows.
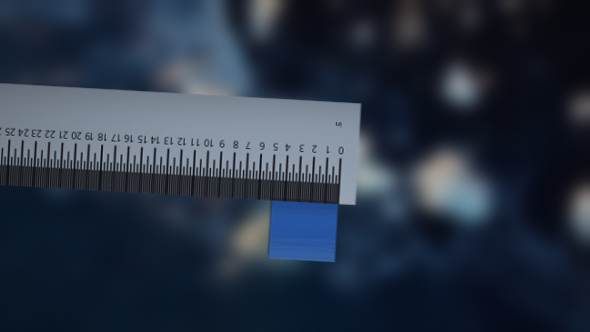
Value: **5** in
